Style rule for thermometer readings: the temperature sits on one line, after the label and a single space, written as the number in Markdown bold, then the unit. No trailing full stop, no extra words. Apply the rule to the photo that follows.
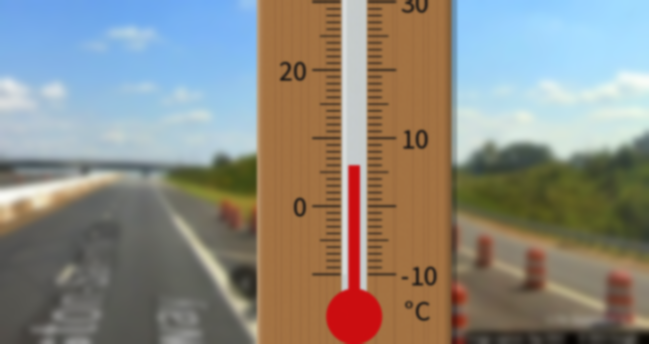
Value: **6** °C
